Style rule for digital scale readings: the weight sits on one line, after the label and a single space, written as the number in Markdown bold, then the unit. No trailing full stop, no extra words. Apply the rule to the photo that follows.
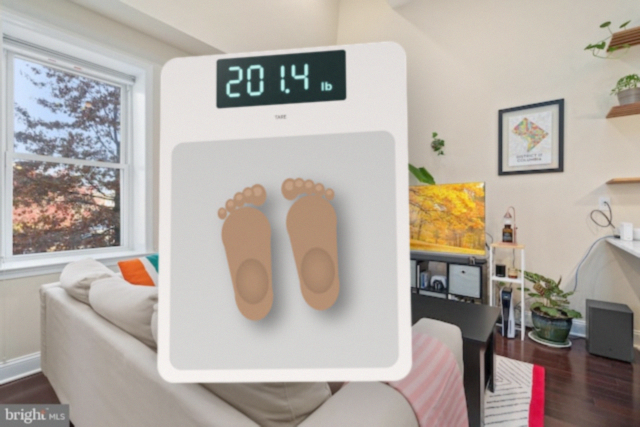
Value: **201.4** lb
